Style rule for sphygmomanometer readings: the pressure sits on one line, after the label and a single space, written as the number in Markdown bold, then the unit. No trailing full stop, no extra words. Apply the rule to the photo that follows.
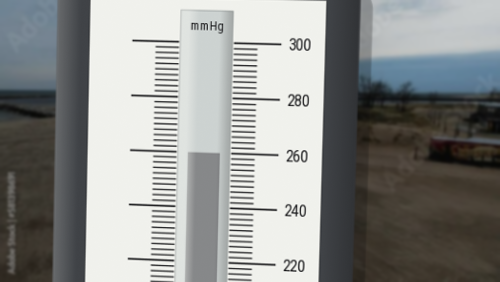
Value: **260** mmHg
